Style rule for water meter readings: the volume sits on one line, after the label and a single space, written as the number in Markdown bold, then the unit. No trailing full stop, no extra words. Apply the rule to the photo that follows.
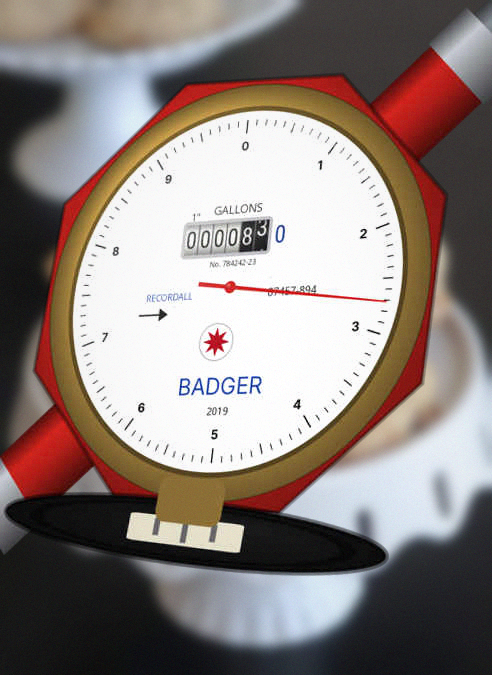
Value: **832.7** gal
